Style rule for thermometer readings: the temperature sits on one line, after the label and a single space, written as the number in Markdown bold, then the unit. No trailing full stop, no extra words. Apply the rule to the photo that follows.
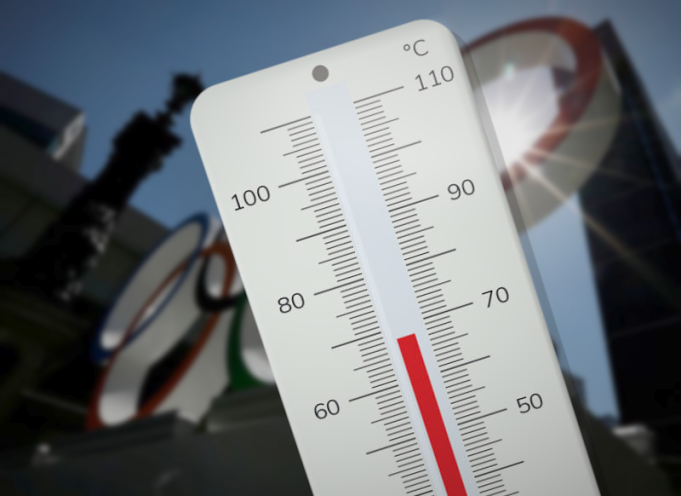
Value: **68** °C
